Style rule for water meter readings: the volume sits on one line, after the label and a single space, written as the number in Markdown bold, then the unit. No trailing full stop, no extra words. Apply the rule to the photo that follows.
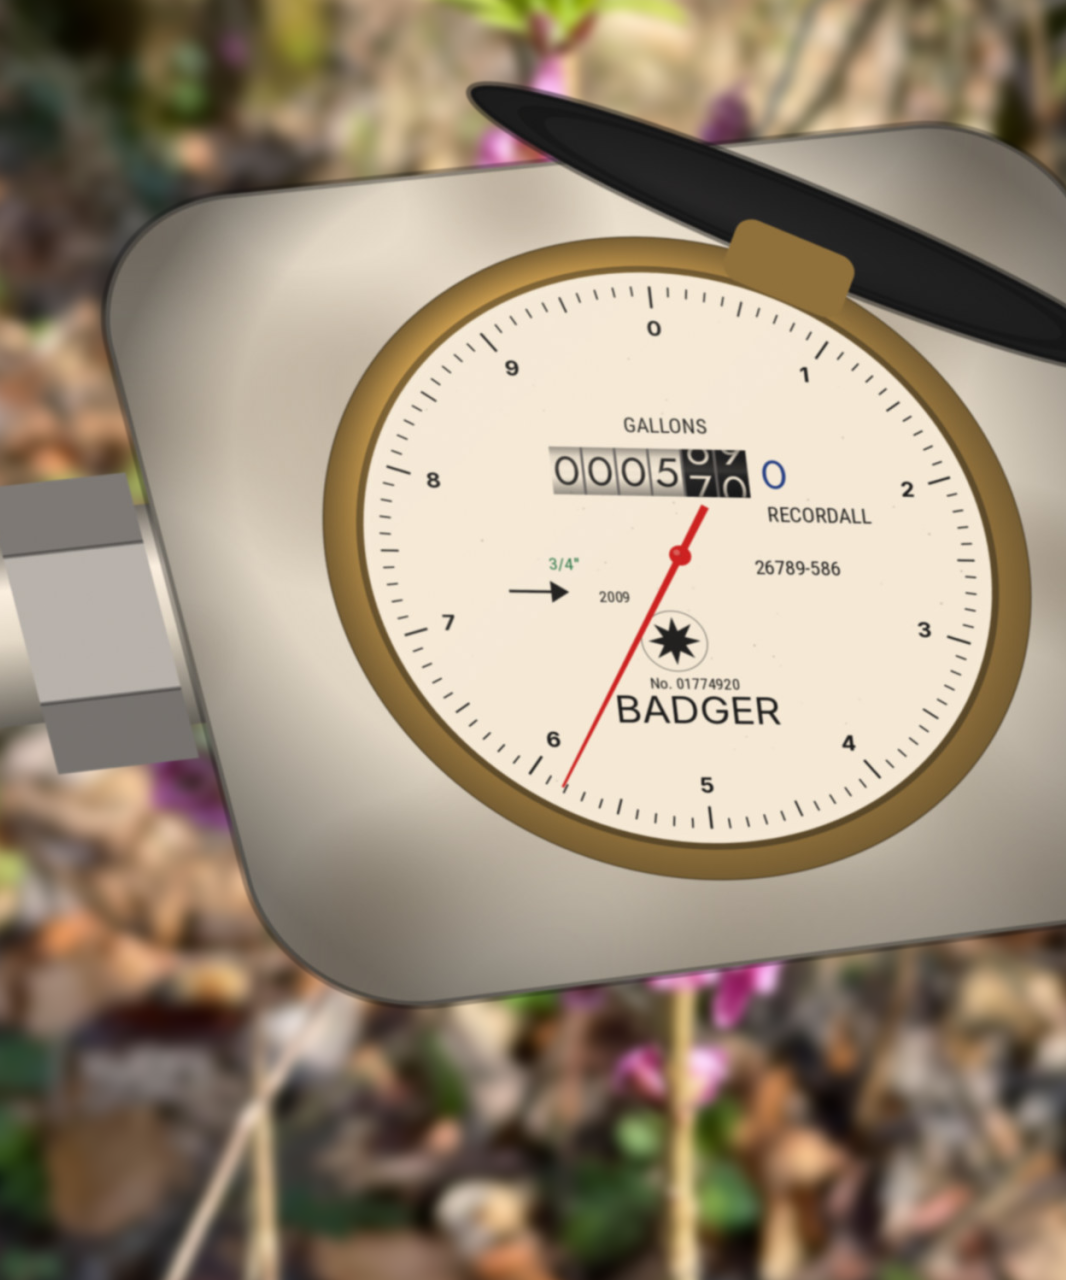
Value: **5695.8** gal
